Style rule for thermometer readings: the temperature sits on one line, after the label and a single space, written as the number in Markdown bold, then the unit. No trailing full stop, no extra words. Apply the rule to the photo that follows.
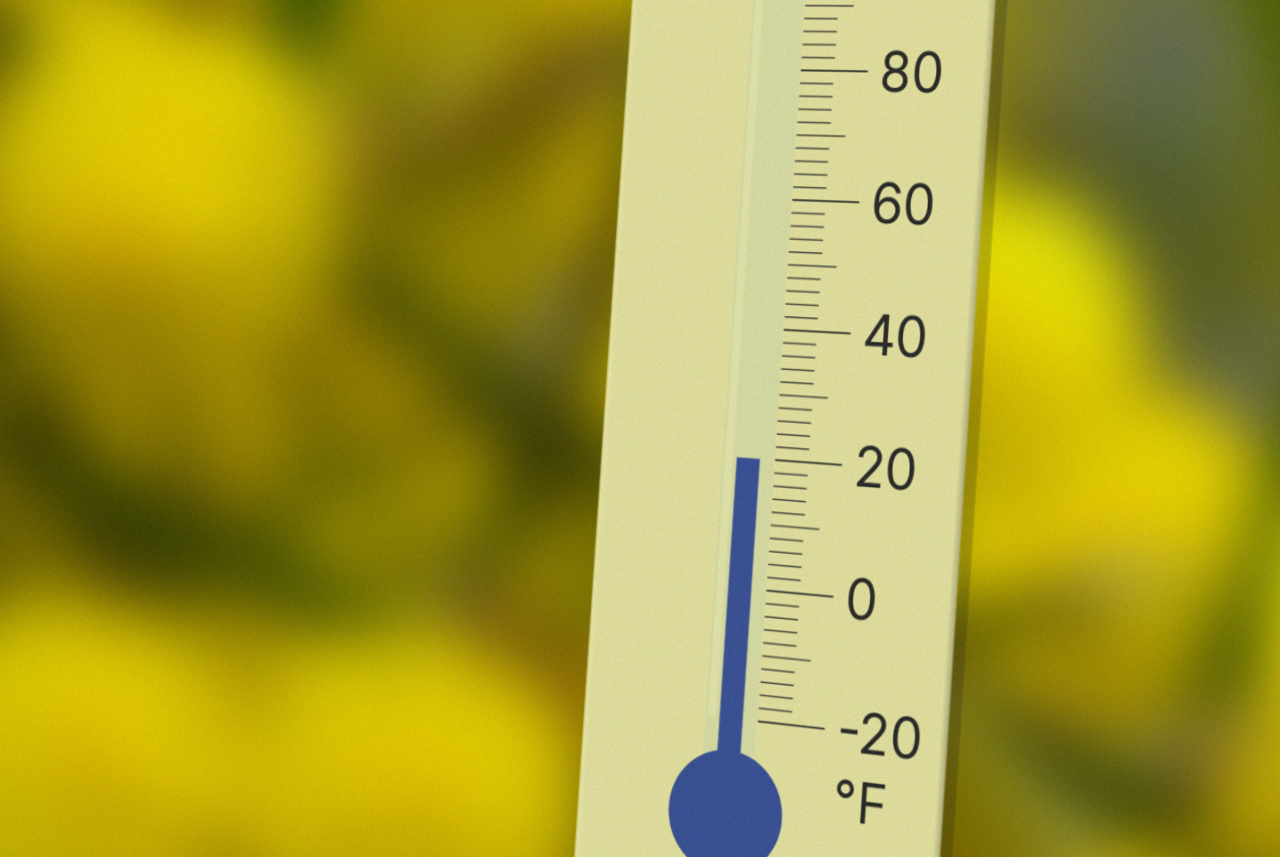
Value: **20** °F
